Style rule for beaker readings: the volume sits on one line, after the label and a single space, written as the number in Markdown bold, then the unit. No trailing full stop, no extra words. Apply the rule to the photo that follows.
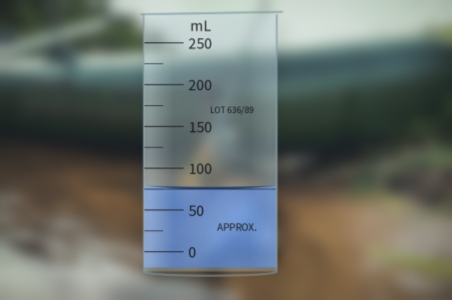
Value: **75** mL
